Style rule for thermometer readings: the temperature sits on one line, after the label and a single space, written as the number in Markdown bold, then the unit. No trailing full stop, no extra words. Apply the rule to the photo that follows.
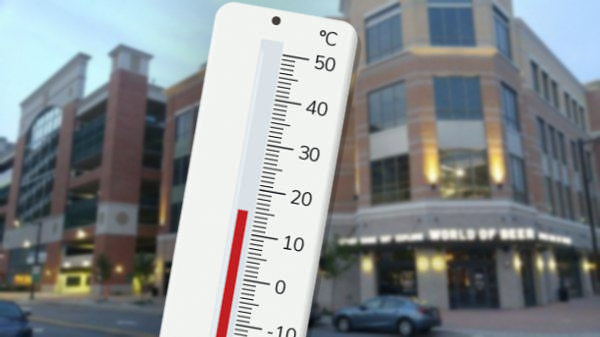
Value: **15** °C
